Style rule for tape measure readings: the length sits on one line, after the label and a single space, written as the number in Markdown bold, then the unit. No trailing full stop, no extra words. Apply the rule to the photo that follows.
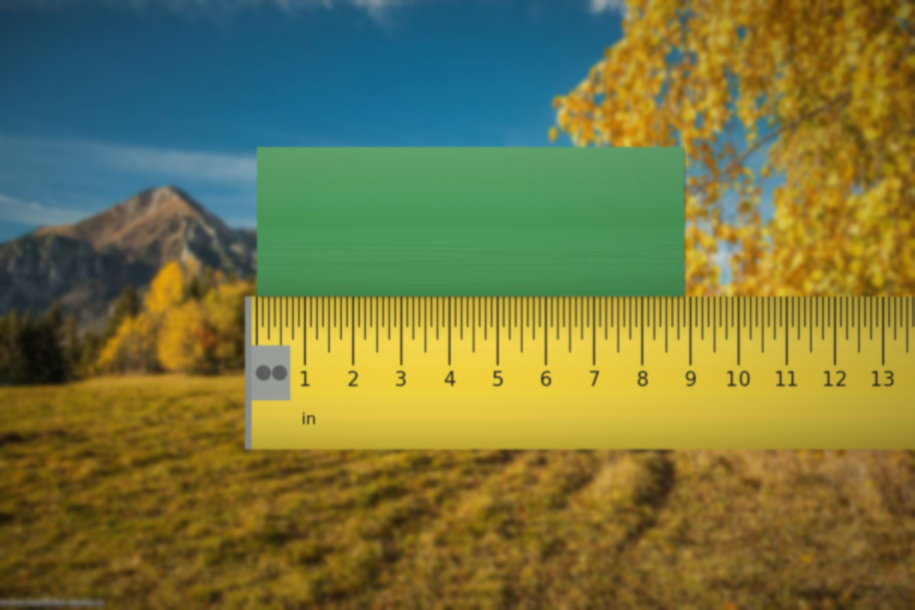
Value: **8.875** in
